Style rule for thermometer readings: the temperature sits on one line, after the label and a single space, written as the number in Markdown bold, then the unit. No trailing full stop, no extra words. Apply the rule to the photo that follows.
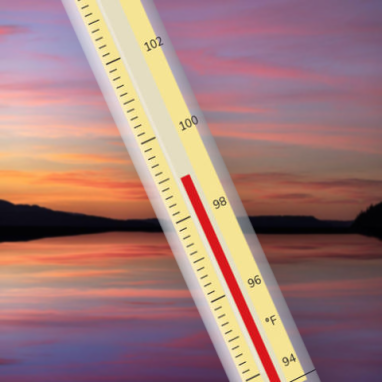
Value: **98.9** °F
